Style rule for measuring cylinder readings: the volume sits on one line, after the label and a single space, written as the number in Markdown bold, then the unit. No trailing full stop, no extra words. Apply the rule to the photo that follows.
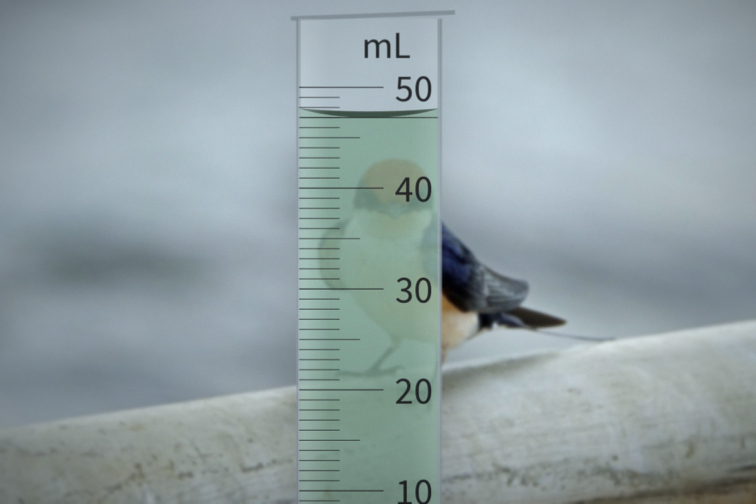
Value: **47** mL
